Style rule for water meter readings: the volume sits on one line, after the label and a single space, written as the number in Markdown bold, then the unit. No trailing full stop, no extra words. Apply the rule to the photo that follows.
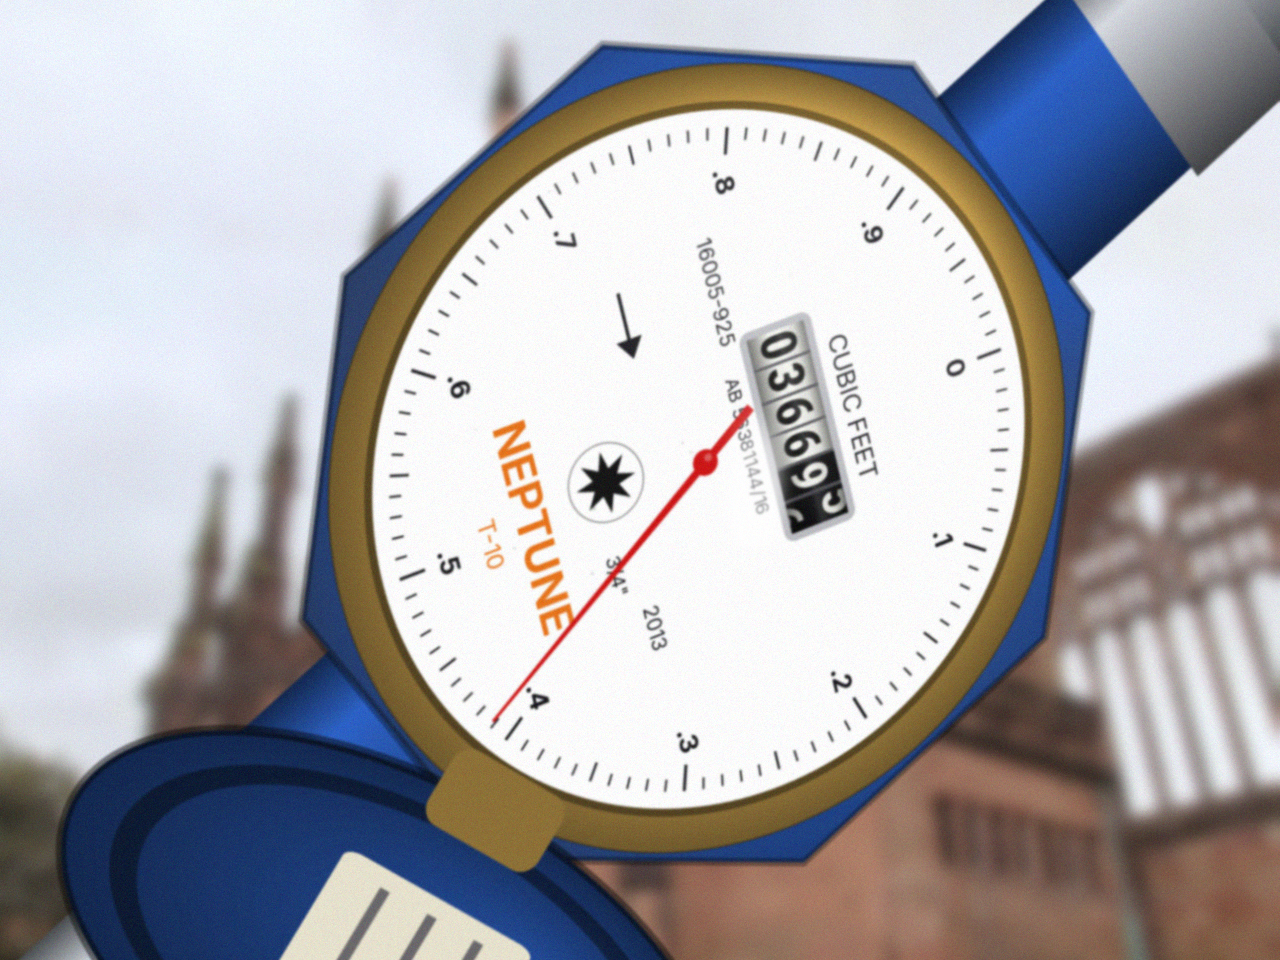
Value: **36695.41** ft³
